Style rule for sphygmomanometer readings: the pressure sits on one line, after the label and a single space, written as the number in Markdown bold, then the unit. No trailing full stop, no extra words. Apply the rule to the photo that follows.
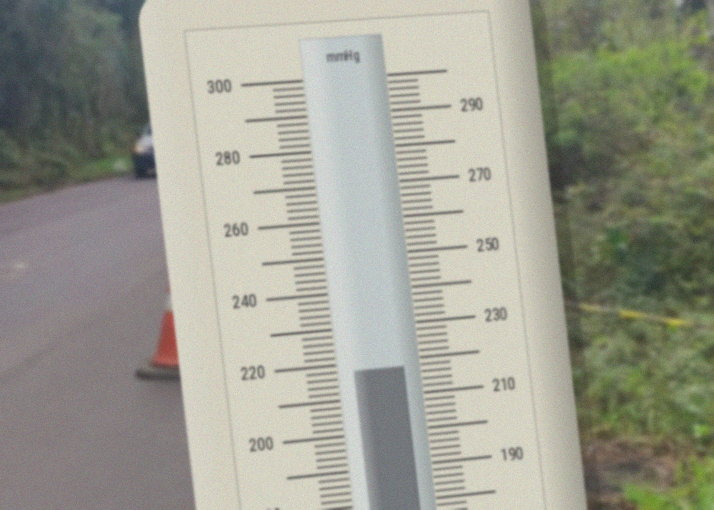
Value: **218** mmHg
